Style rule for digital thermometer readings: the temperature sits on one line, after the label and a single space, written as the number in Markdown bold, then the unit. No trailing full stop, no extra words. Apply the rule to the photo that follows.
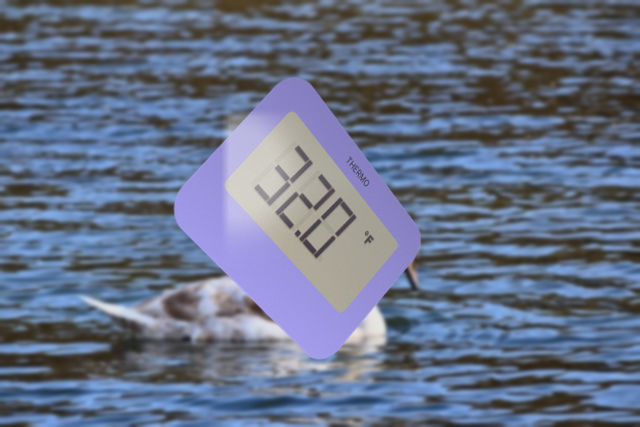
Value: **32.0** °F
